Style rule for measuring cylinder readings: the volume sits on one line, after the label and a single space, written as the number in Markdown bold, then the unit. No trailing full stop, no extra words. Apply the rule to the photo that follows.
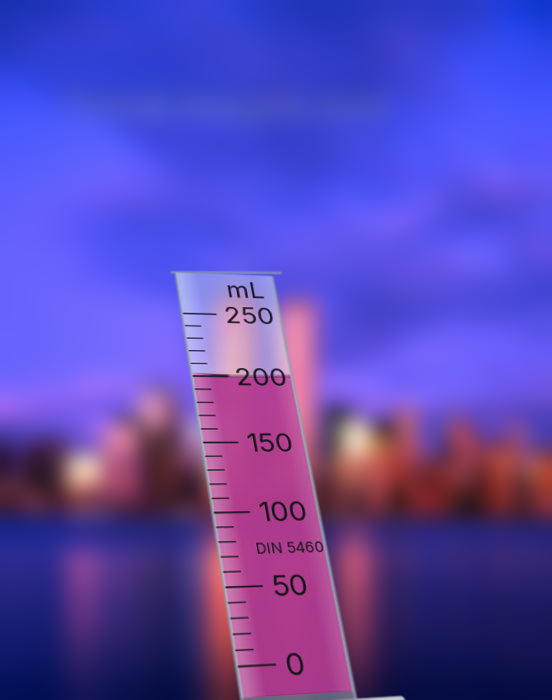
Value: **200** mL
